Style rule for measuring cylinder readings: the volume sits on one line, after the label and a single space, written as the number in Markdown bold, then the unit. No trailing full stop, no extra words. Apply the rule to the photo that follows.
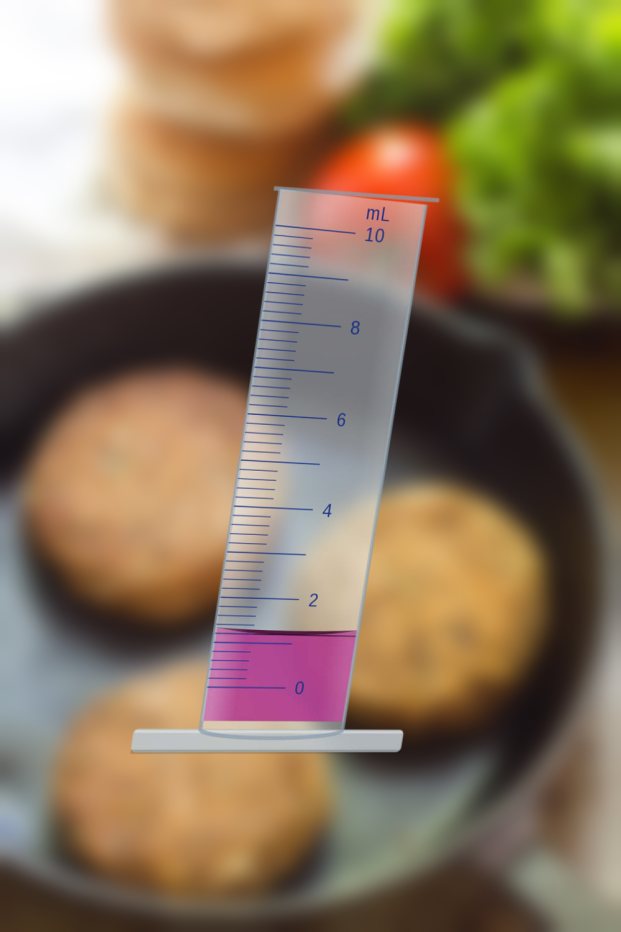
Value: **1.2** mL
